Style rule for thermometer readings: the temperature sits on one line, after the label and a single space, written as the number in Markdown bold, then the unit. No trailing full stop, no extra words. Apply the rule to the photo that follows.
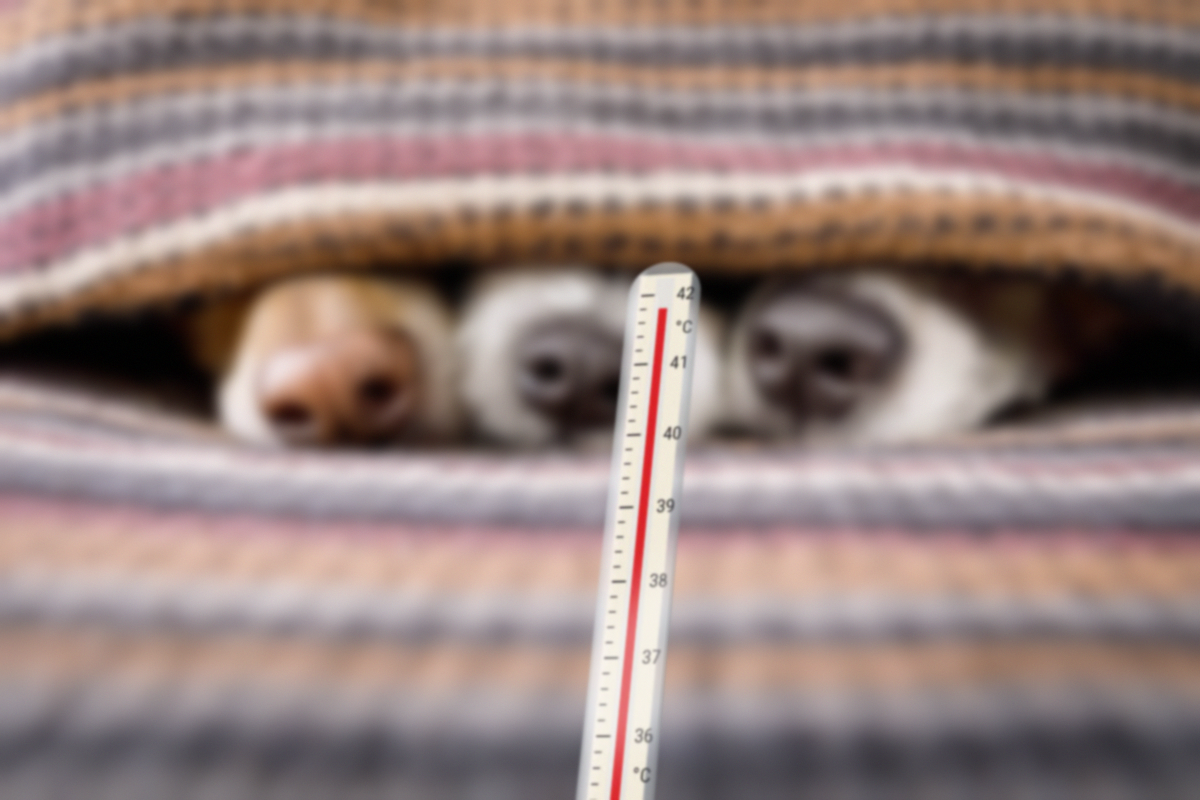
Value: **41.8** °C
